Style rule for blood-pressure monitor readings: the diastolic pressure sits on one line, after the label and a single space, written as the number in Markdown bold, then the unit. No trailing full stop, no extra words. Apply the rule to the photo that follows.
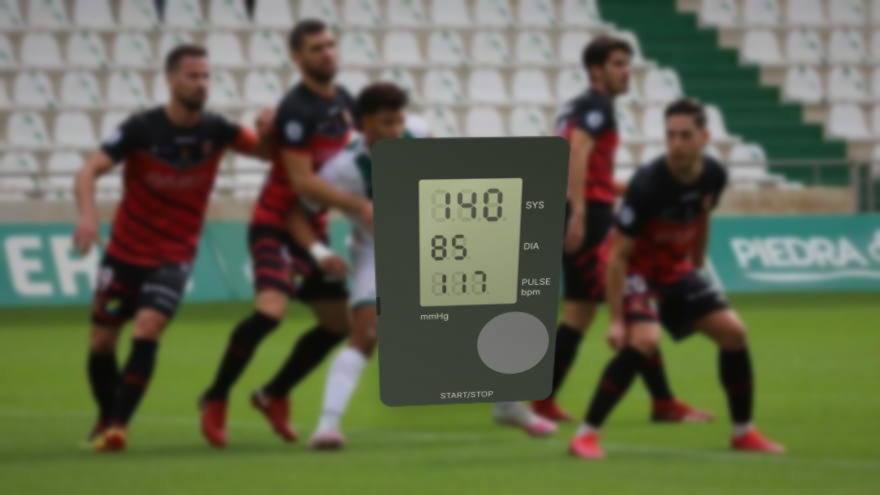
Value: **85** mmHg
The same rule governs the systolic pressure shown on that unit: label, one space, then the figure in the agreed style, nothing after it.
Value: **140** mmHg
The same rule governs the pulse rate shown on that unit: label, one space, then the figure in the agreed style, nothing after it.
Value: **117** bpm
